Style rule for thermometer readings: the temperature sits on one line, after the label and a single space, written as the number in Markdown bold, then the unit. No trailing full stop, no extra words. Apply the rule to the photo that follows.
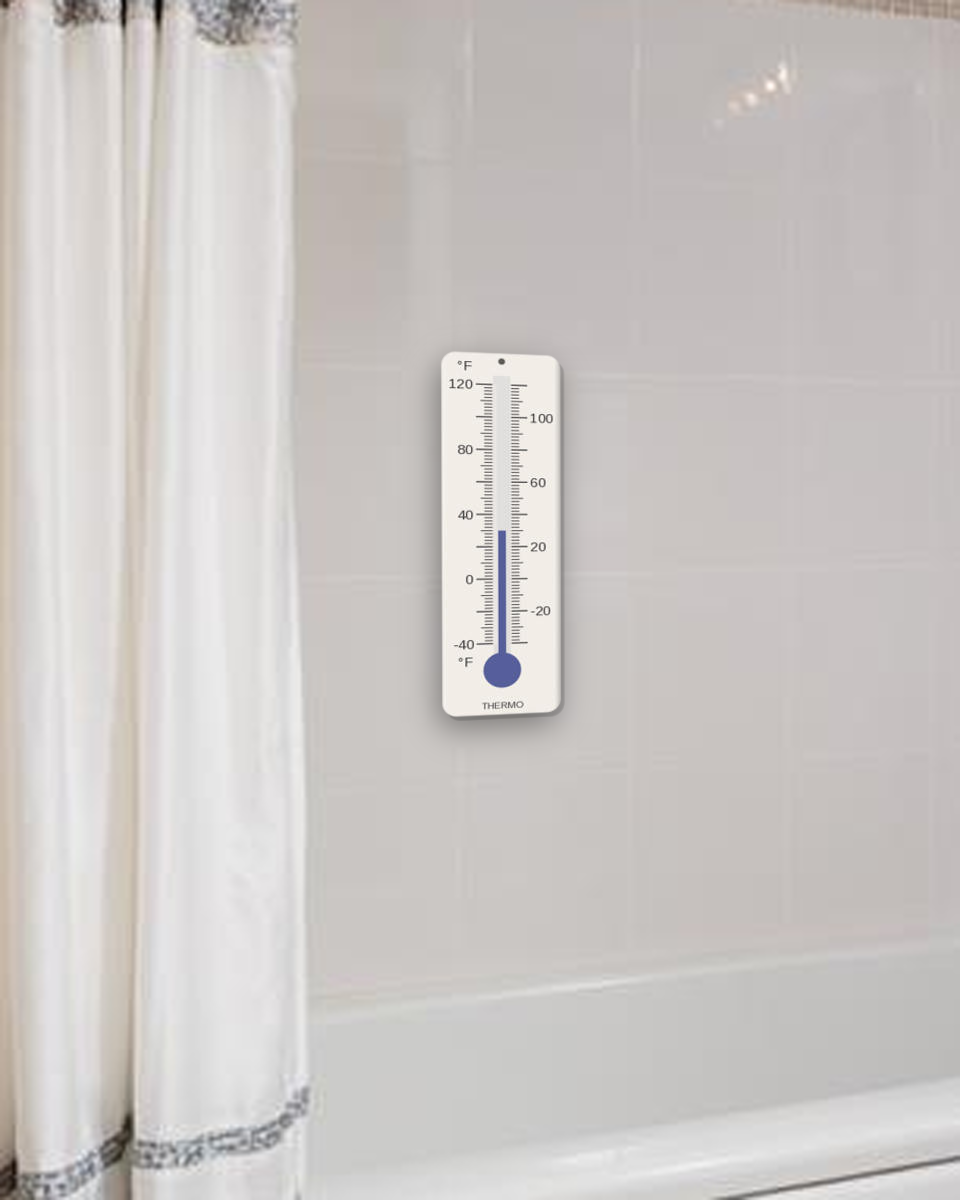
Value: **30** °F
